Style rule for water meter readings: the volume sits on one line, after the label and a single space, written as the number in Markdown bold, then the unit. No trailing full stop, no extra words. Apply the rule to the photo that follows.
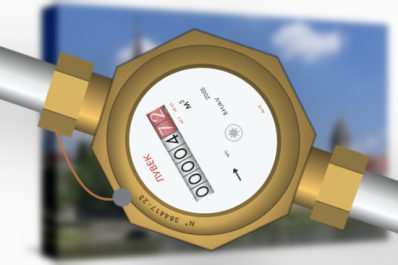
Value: **4.72** m³
